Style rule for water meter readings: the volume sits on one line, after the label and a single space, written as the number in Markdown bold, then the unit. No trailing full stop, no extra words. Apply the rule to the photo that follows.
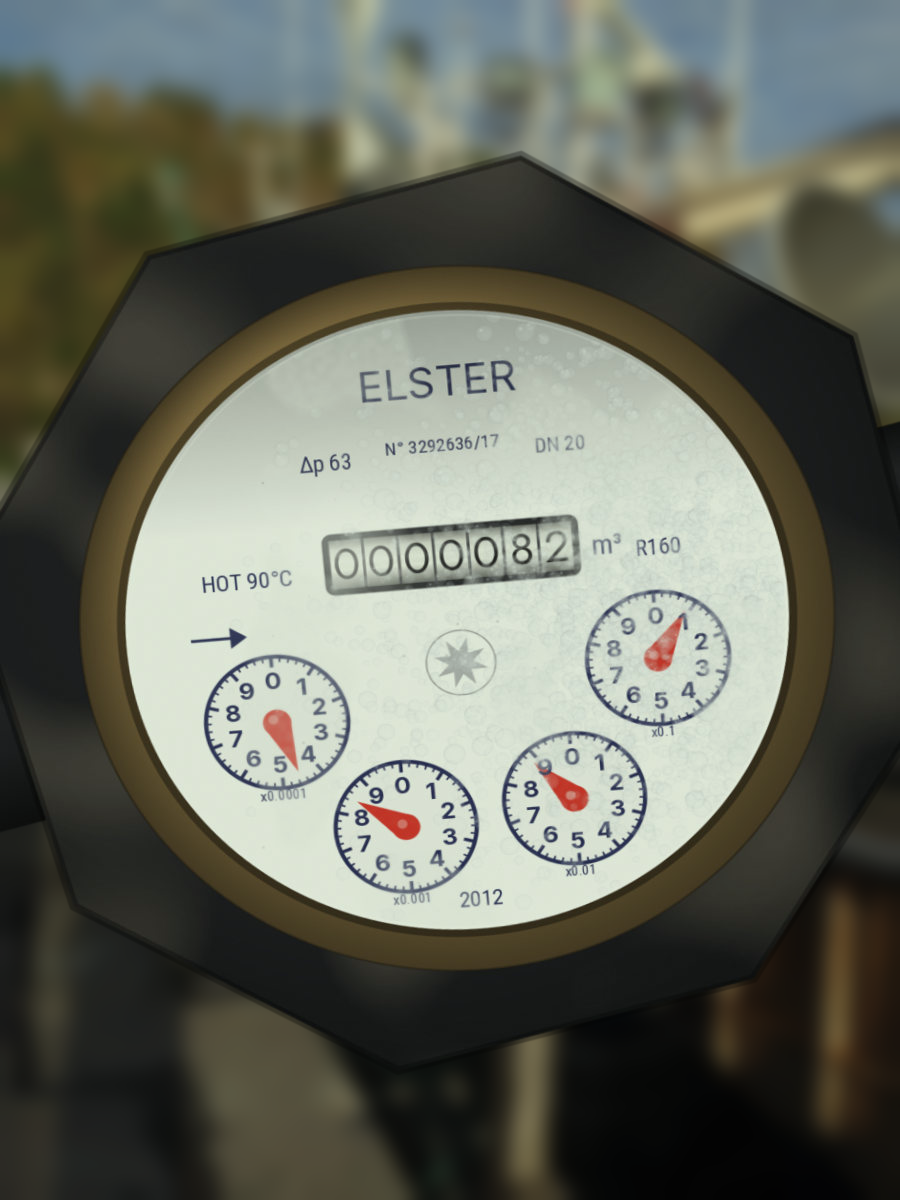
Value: **82.0884** m³
